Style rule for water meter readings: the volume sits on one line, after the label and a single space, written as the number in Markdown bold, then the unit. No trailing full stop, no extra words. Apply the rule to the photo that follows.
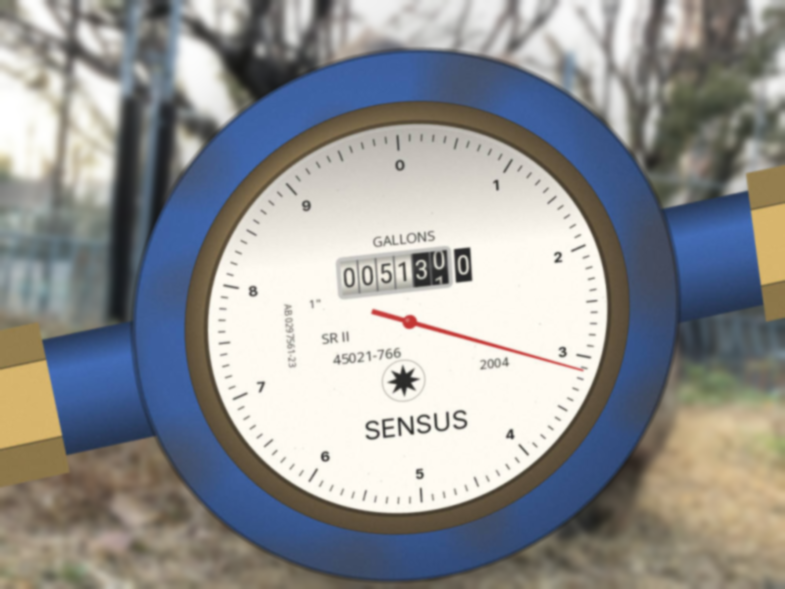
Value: **51303.1** gal
